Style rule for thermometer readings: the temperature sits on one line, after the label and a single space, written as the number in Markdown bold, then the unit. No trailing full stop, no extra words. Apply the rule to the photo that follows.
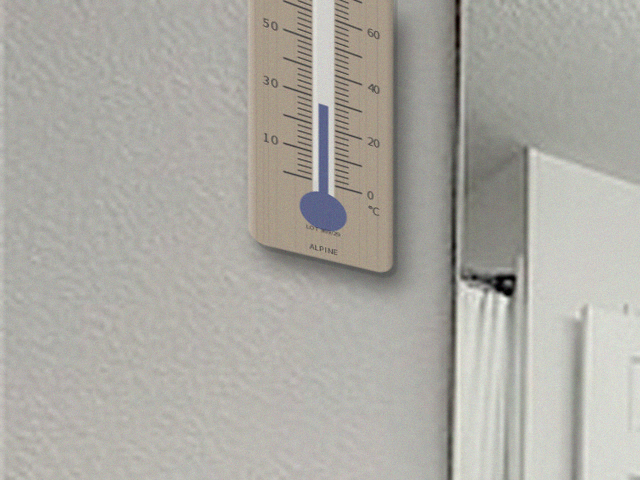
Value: **28** °C
